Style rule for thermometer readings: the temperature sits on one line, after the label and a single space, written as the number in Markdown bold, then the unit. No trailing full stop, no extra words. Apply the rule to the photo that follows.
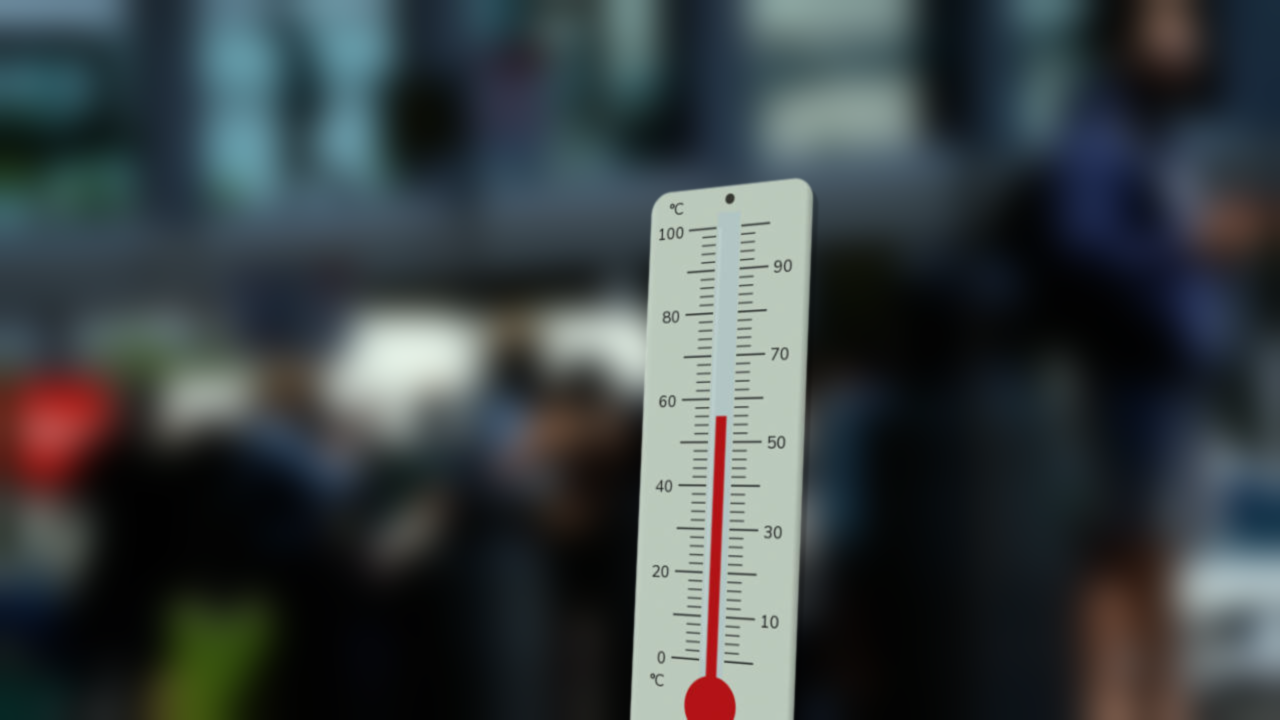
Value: **56** °C
